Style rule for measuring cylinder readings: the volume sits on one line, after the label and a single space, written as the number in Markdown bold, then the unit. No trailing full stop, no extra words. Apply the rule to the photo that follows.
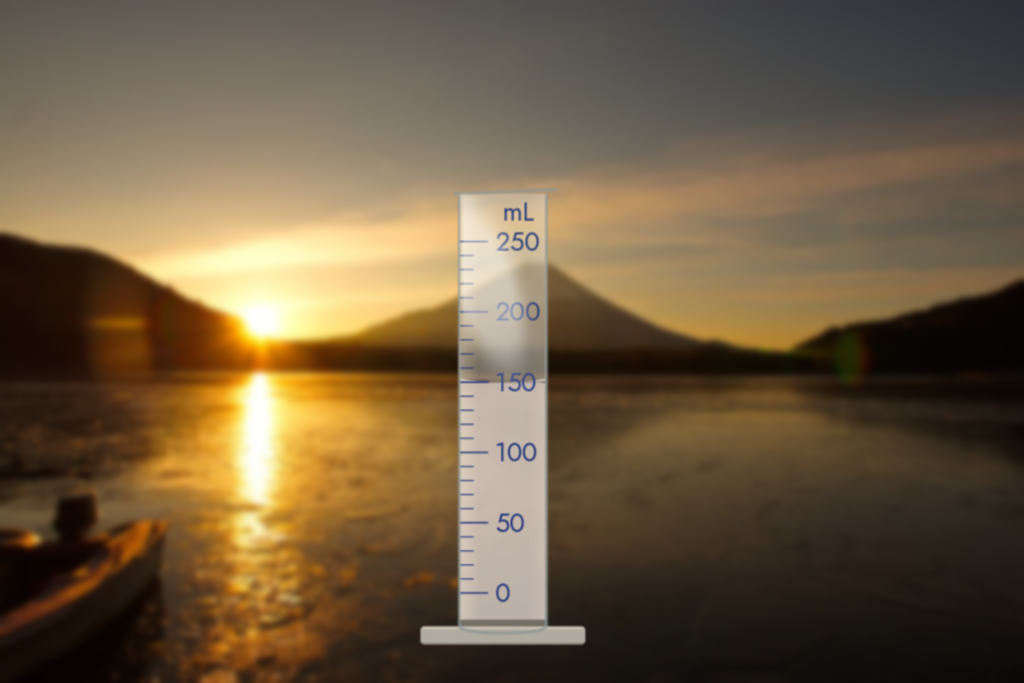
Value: **150** mL
